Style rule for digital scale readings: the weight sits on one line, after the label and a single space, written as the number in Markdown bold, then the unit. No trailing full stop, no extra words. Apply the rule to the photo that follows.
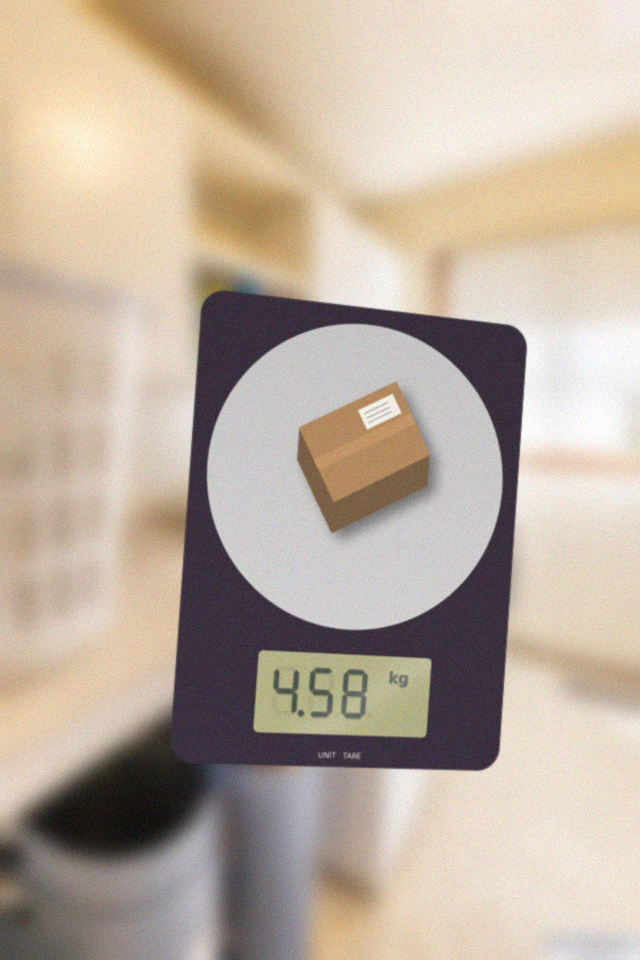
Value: **4.58** kg
